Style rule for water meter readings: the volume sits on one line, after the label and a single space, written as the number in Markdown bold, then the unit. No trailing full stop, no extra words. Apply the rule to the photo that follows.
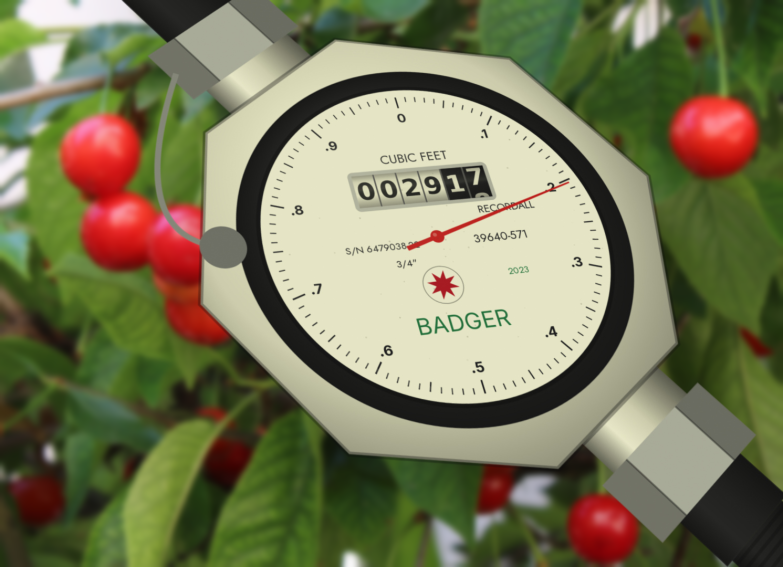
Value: **2917.20** ft³
